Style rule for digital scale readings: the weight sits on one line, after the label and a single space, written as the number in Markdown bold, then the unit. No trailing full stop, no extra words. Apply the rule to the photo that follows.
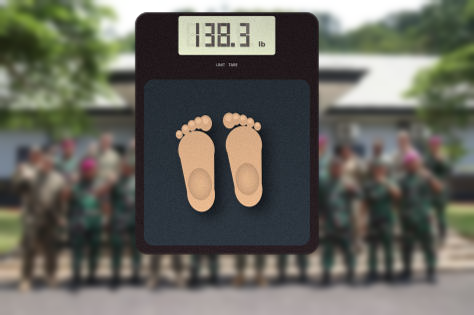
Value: **138.3** lb
